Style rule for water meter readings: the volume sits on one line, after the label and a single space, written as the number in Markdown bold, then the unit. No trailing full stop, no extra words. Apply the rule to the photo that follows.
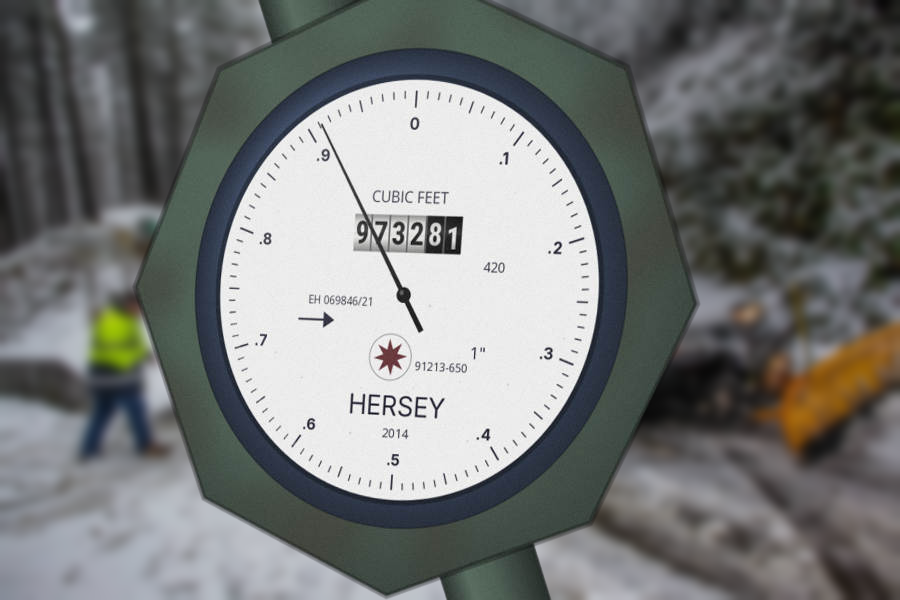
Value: **973280.91** ft³
